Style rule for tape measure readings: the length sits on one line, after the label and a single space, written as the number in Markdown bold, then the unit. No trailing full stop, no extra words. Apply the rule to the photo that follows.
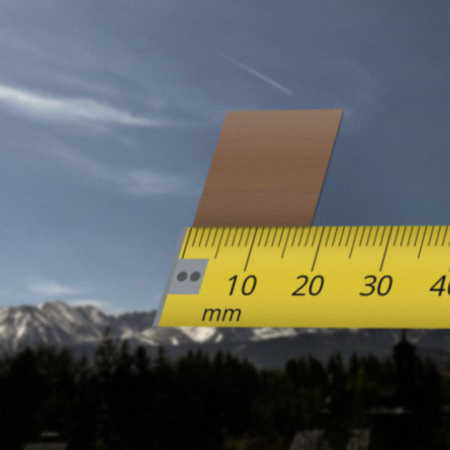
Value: **18** mm
